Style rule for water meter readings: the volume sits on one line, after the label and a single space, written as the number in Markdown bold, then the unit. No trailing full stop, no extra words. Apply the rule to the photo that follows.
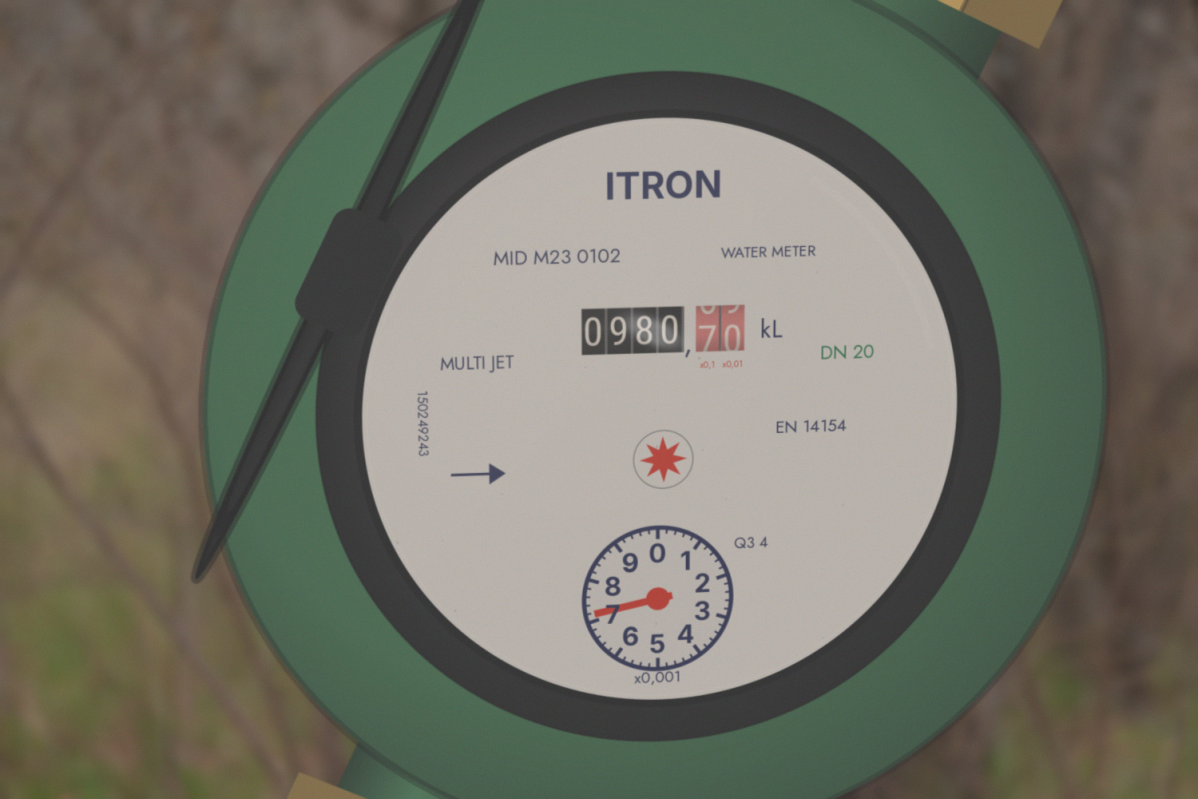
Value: **980.697** kL
